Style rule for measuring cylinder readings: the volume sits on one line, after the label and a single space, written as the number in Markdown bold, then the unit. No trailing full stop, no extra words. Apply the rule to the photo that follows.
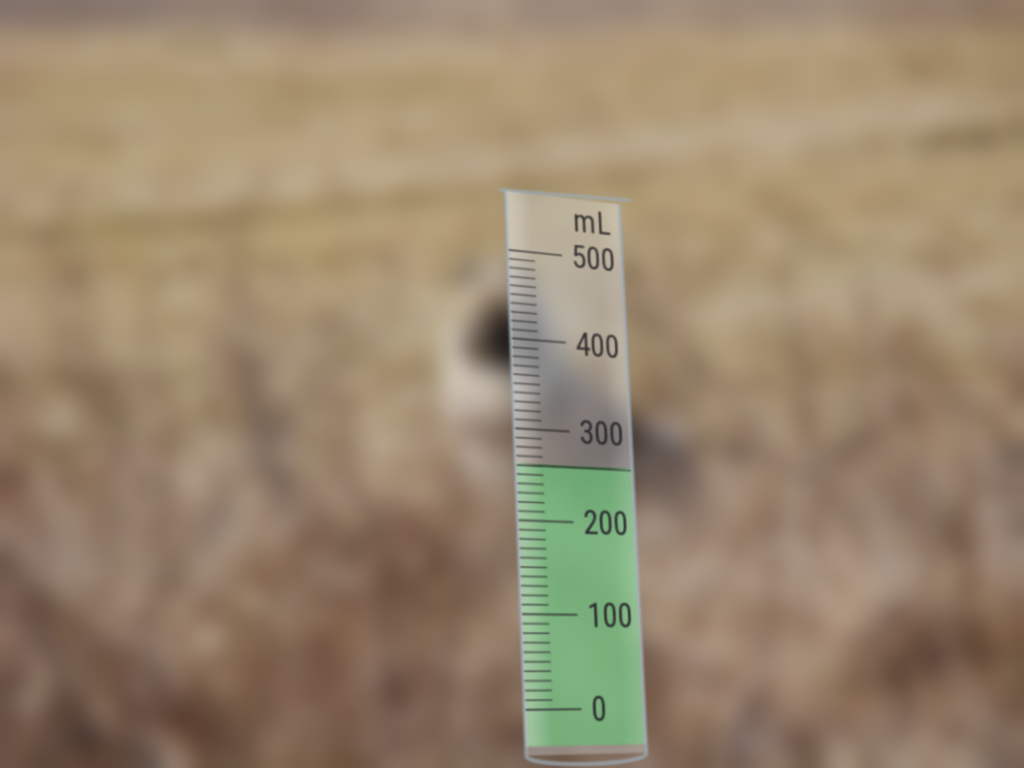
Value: **260** mL
